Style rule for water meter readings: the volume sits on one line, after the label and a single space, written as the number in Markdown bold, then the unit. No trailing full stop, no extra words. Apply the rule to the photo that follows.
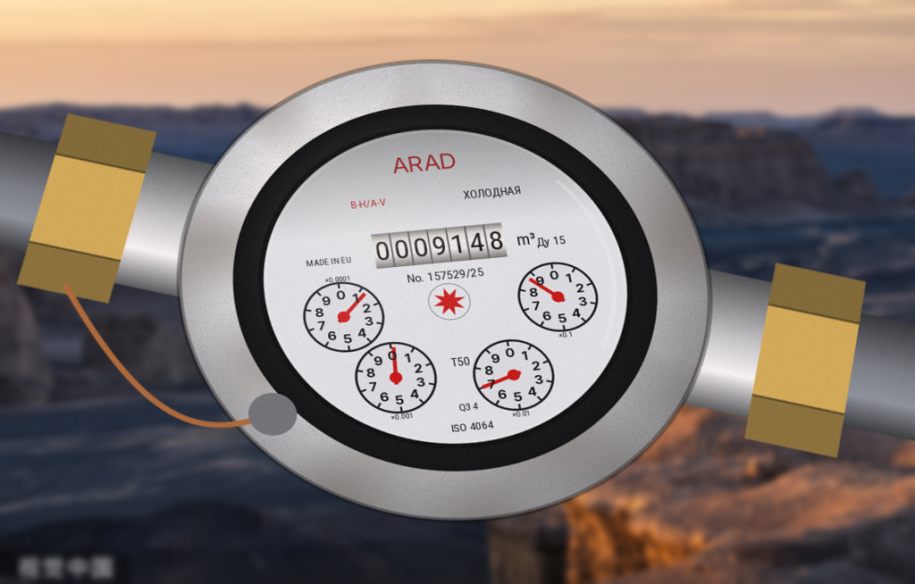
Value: **9148.8701** m³
